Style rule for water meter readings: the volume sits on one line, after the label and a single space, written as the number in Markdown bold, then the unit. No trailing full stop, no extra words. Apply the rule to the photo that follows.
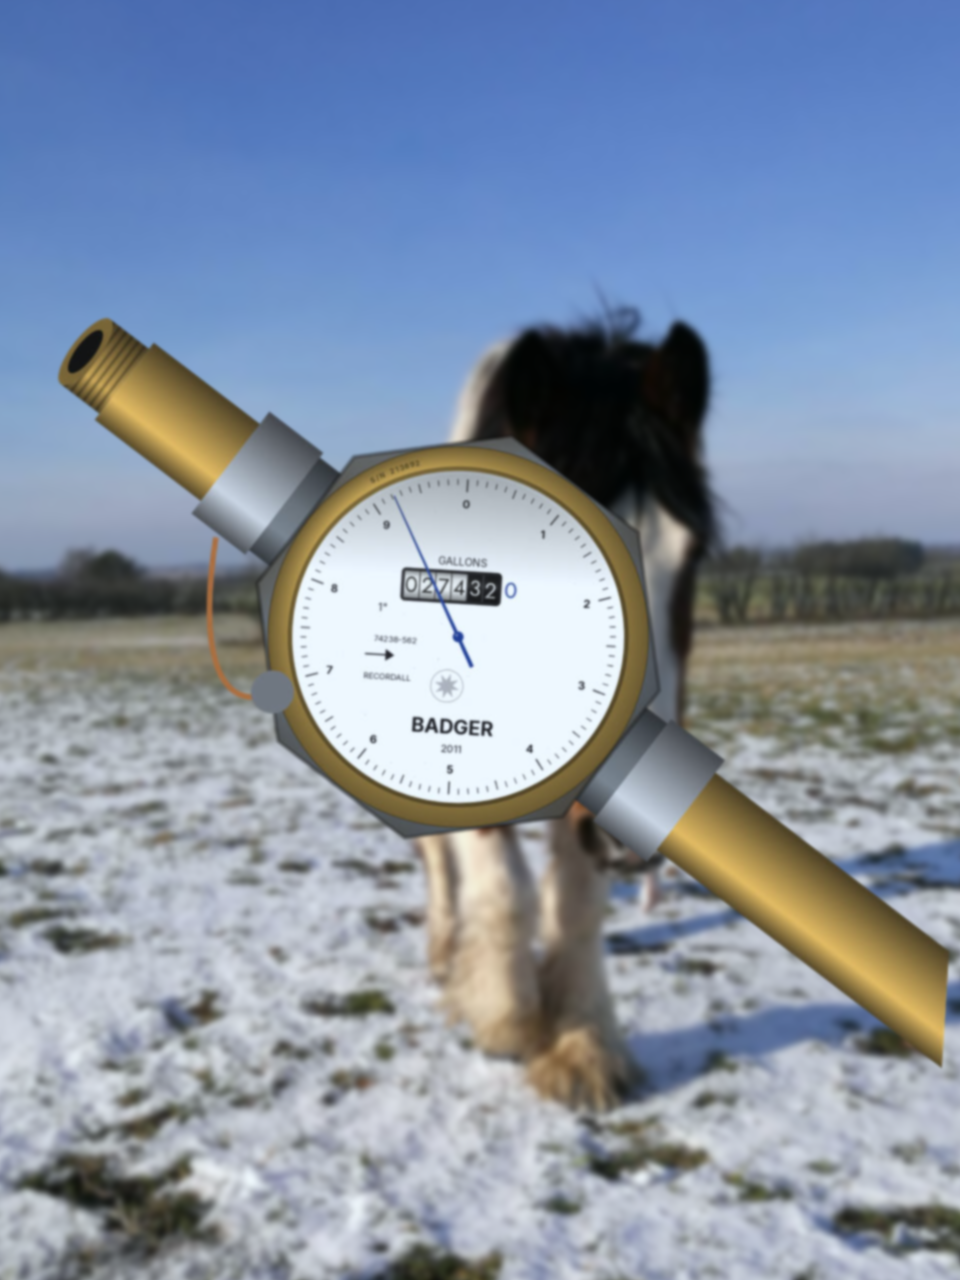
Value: **274319.2** gal
